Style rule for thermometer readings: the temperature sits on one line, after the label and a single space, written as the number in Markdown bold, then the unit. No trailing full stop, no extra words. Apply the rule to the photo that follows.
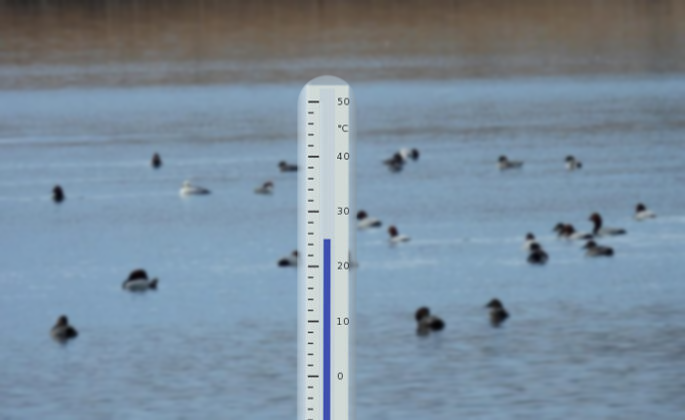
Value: **25** °C
